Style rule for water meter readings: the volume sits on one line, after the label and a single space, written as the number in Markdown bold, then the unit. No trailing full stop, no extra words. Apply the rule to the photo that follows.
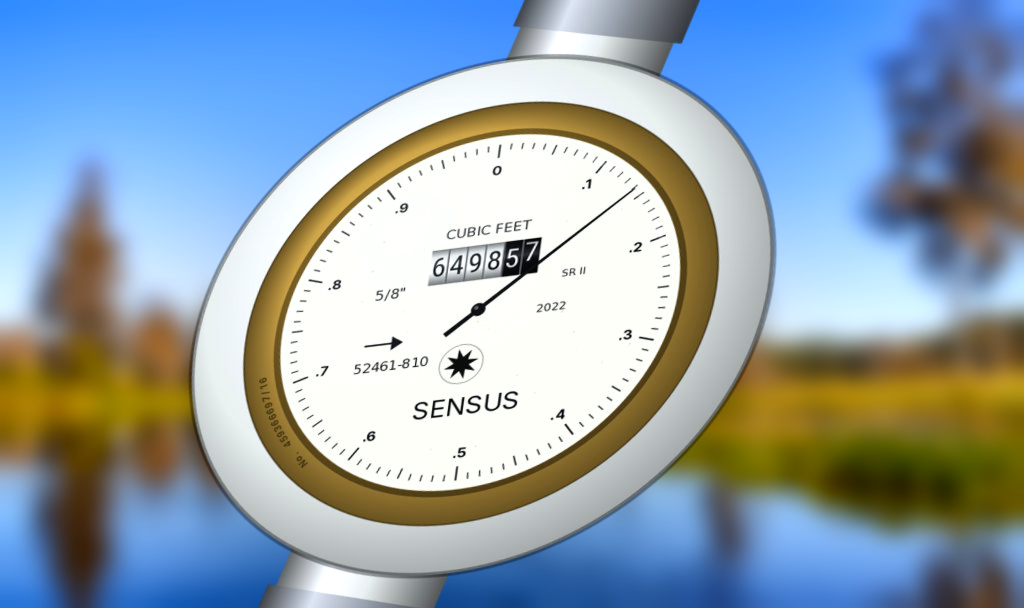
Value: **649857.14** ft³
